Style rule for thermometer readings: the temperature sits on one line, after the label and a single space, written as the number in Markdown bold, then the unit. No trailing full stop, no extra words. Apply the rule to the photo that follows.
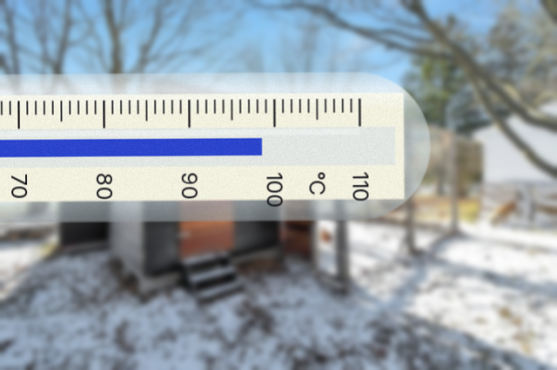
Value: **98.5** °C
